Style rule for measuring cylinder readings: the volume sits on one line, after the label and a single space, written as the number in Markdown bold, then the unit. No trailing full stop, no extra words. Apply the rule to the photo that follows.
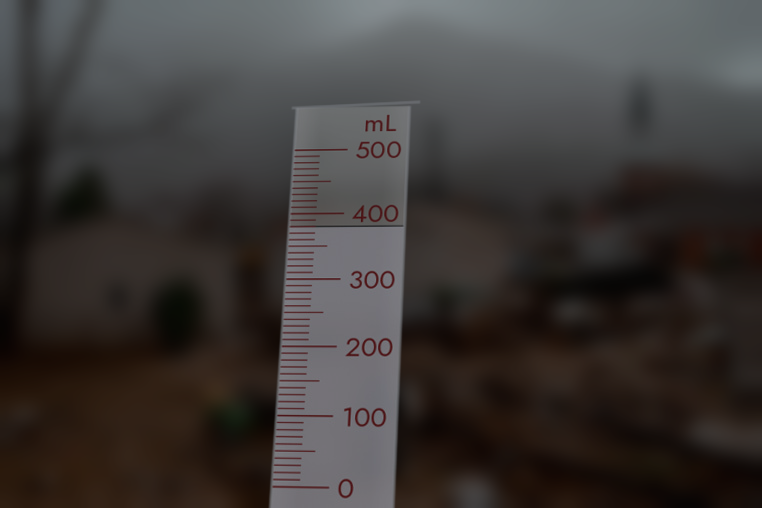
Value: **380** mL
